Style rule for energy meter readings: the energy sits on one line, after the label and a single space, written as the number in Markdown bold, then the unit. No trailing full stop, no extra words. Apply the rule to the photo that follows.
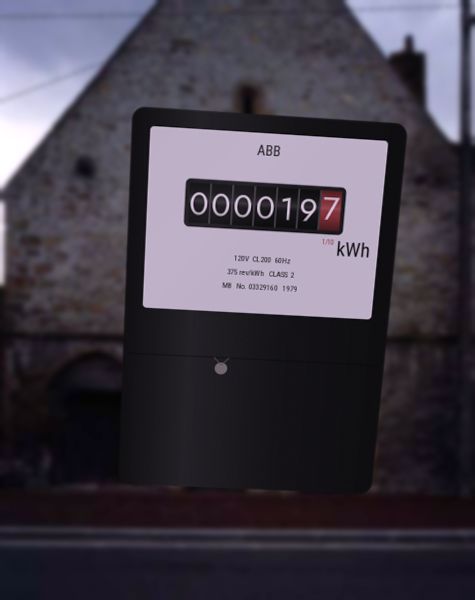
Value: **19.7** kWh
